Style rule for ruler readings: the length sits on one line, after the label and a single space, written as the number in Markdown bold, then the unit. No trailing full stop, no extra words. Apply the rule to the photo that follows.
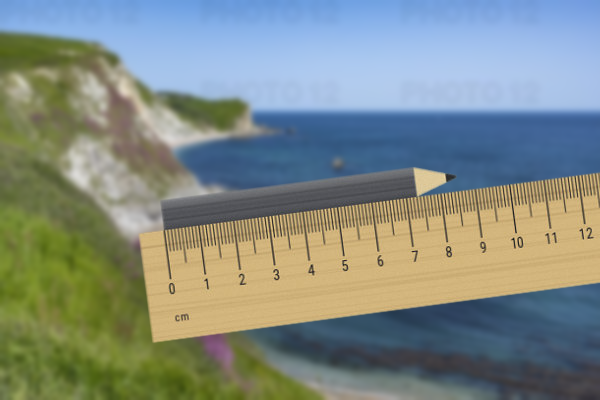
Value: **8.5** cm
